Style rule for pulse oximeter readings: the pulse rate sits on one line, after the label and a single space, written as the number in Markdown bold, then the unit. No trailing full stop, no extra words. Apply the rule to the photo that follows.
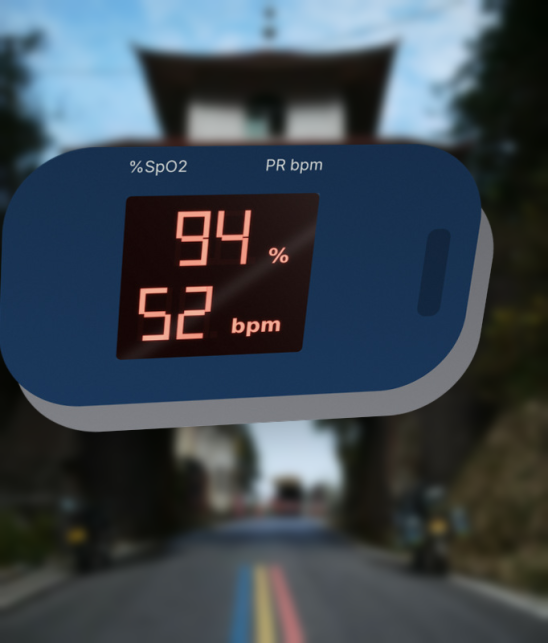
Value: **52** bpm
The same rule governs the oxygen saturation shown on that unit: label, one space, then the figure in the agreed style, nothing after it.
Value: **94** %
